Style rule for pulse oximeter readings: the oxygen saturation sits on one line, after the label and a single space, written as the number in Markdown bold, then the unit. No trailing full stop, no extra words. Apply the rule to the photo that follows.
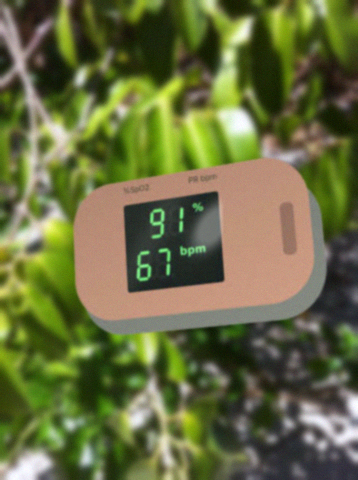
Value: **91** %
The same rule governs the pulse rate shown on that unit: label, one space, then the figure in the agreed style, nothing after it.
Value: **67** bpm
